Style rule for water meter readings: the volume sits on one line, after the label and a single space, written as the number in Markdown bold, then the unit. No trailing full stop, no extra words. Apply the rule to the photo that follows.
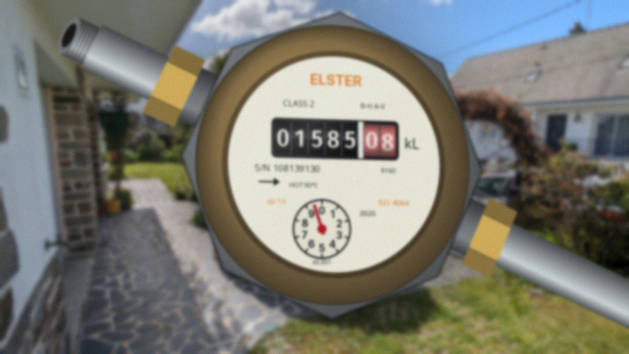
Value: **1585.079** kL
